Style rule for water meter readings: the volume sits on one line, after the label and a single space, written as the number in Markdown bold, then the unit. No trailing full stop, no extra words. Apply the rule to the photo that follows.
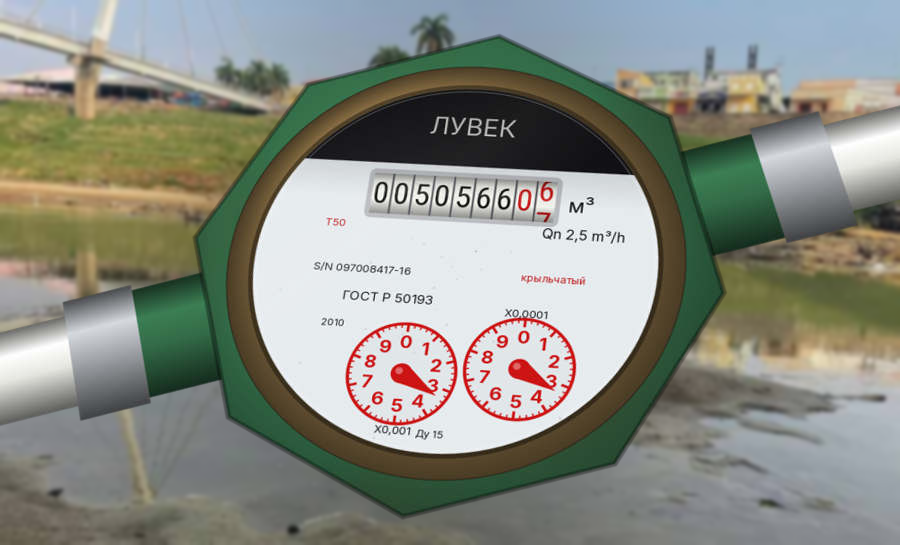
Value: **50566.0633** m³
